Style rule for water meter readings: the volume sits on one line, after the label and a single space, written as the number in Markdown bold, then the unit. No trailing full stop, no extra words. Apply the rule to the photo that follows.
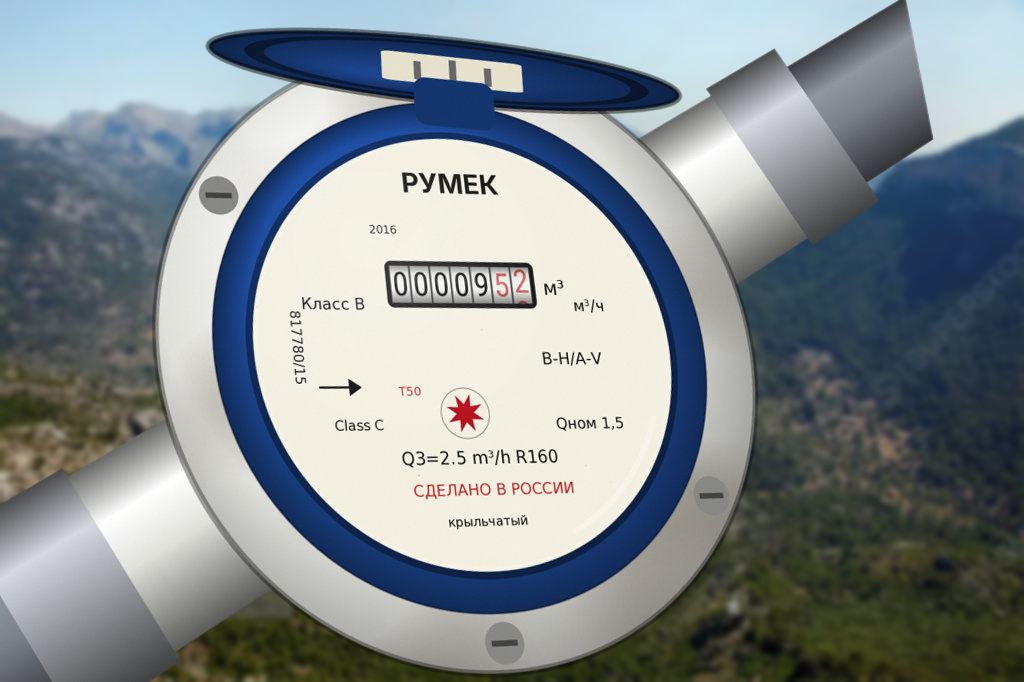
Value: **9.52** m³
